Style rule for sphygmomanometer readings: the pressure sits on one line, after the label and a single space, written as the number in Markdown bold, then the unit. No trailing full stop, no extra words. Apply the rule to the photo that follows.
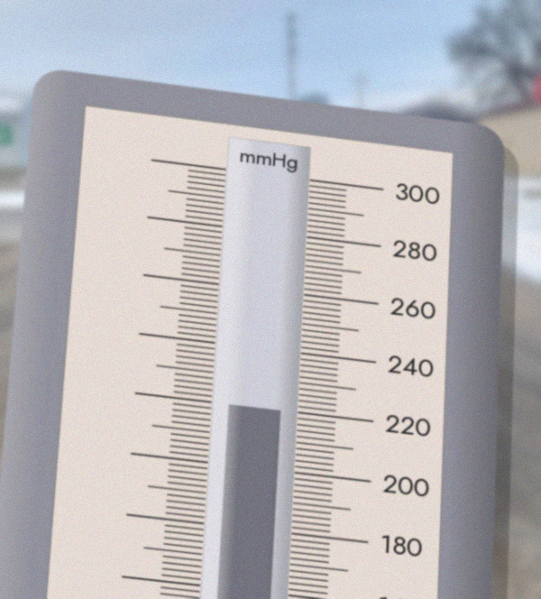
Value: **220** mmHg
